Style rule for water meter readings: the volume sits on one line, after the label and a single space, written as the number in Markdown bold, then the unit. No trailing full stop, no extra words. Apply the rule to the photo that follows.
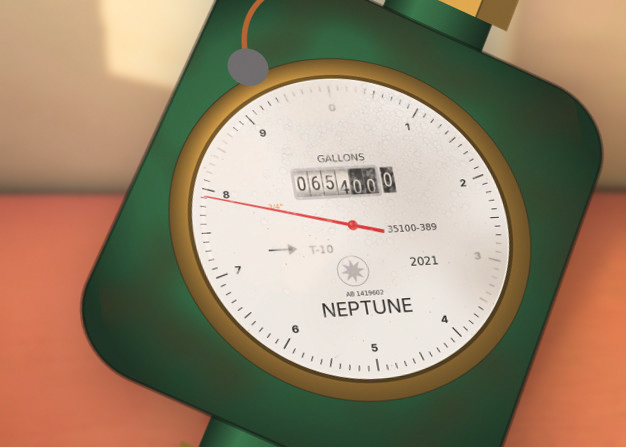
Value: **653997.9** gal
